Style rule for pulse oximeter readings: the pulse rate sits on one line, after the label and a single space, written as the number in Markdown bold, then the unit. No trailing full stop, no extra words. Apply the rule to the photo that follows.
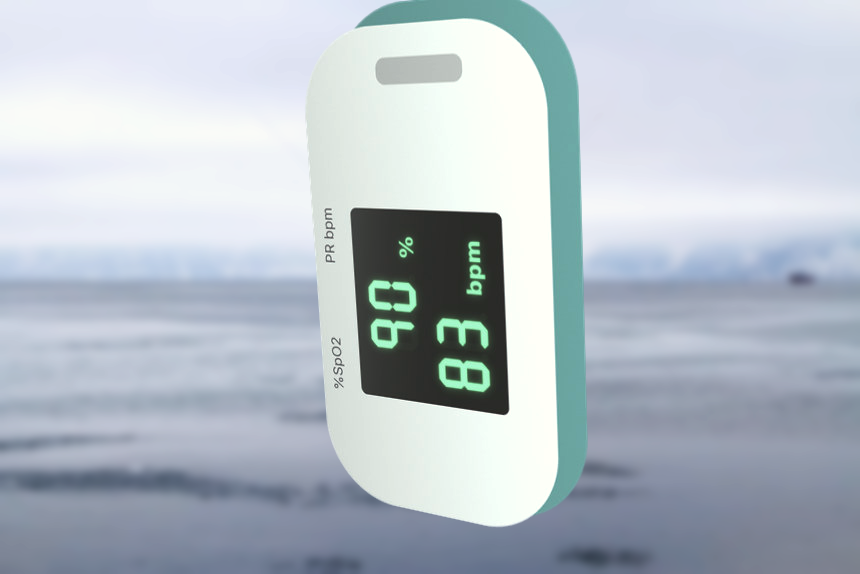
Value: **83** bpm
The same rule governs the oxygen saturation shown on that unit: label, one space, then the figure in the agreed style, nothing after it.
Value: **90** %
